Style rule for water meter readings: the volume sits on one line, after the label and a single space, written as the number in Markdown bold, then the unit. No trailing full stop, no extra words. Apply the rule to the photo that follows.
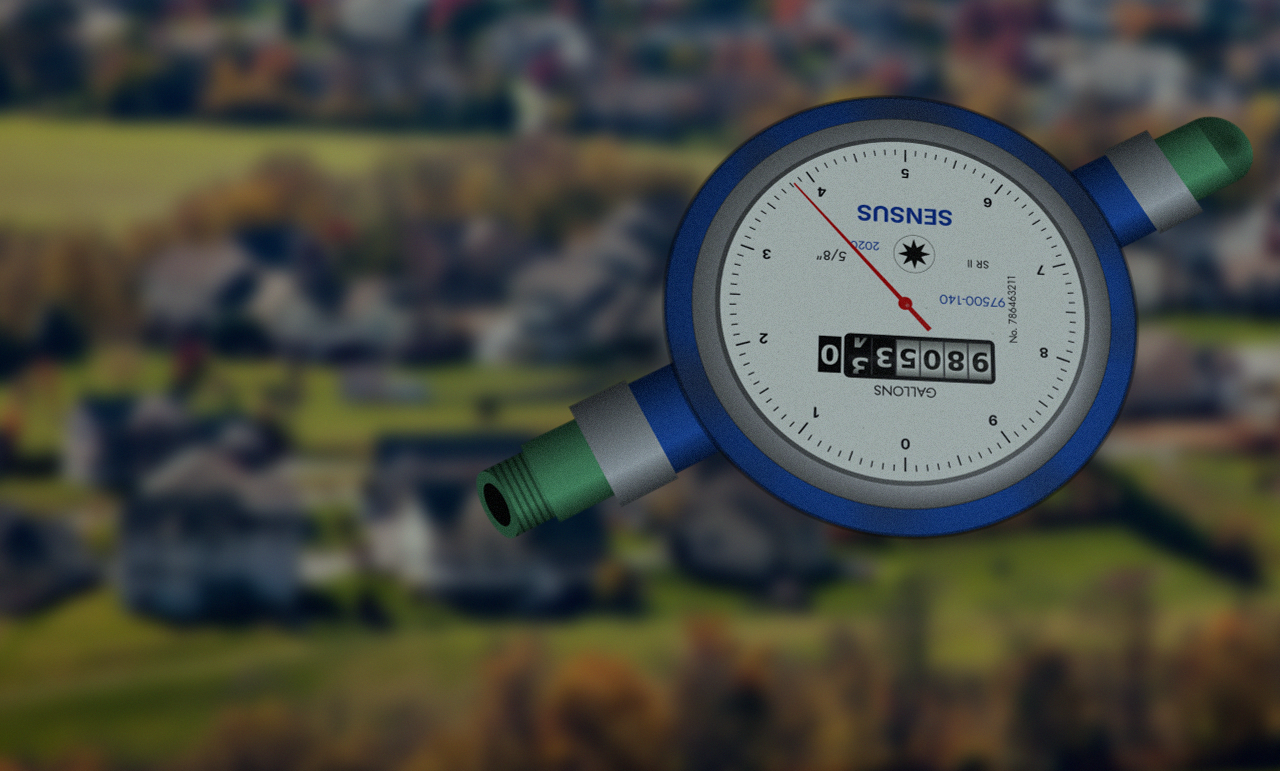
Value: **9805333.8** gal
